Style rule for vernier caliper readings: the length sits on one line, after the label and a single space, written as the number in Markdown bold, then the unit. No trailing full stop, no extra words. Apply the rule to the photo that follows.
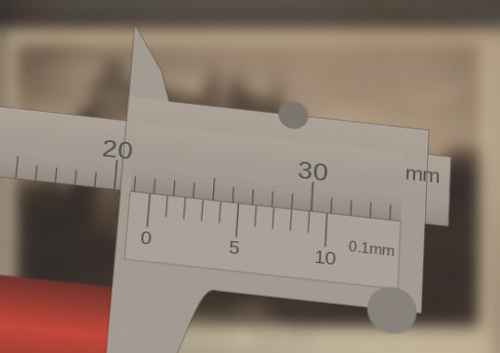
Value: **21.8** mm
